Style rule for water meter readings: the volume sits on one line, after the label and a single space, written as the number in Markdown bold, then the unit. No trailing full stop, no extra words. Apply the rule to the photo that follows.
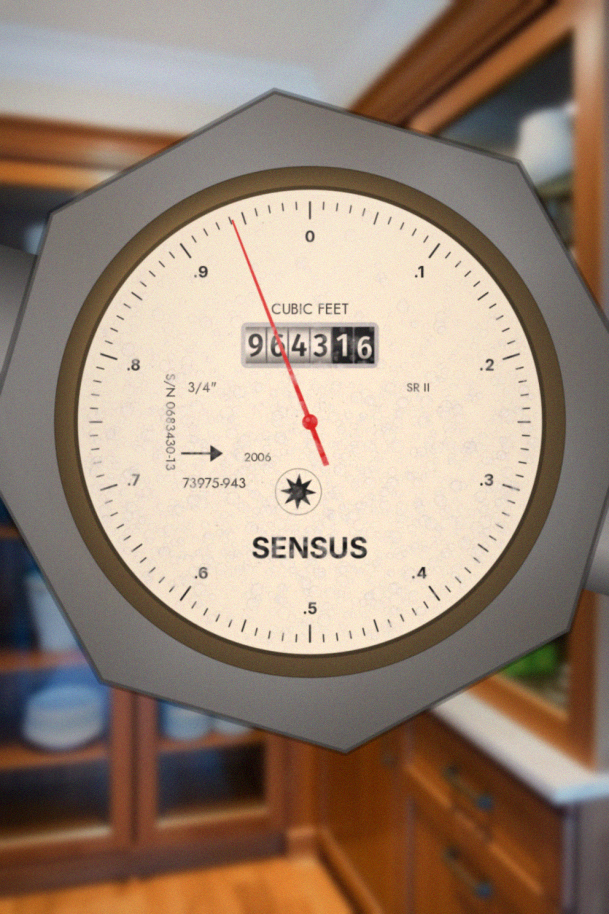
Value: **964315.94** ft³
